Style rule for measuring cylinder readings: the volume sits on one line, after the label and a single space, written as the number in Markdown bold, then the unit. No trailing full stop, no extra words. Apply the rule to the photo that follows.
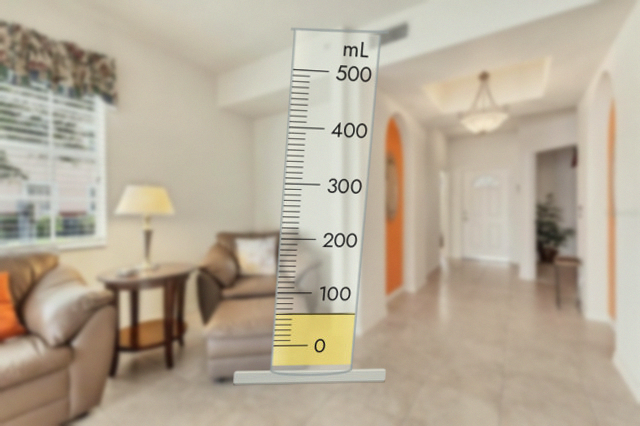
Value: **60** mL
